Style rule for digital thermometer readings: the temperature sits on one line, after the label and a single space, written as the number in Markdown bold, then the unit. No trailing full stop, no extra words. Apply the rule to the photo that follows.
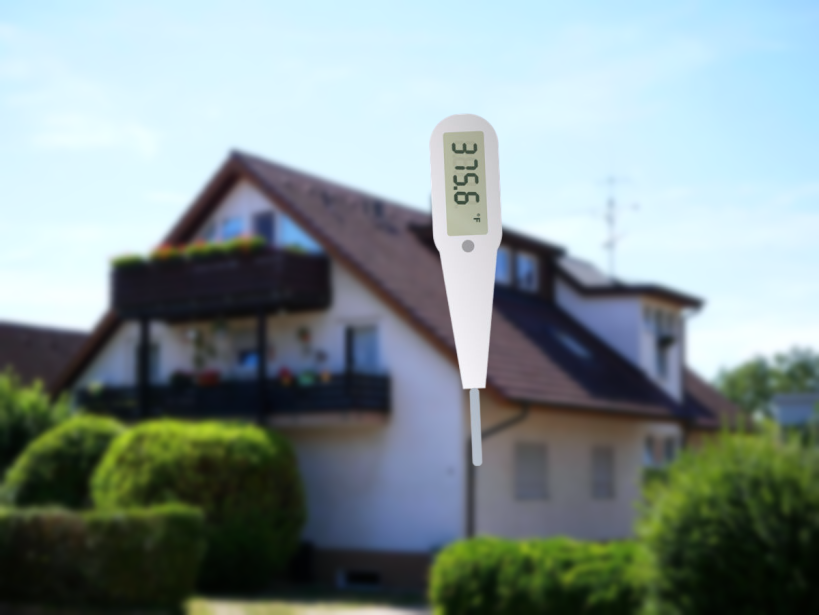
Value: **375.6** °F
